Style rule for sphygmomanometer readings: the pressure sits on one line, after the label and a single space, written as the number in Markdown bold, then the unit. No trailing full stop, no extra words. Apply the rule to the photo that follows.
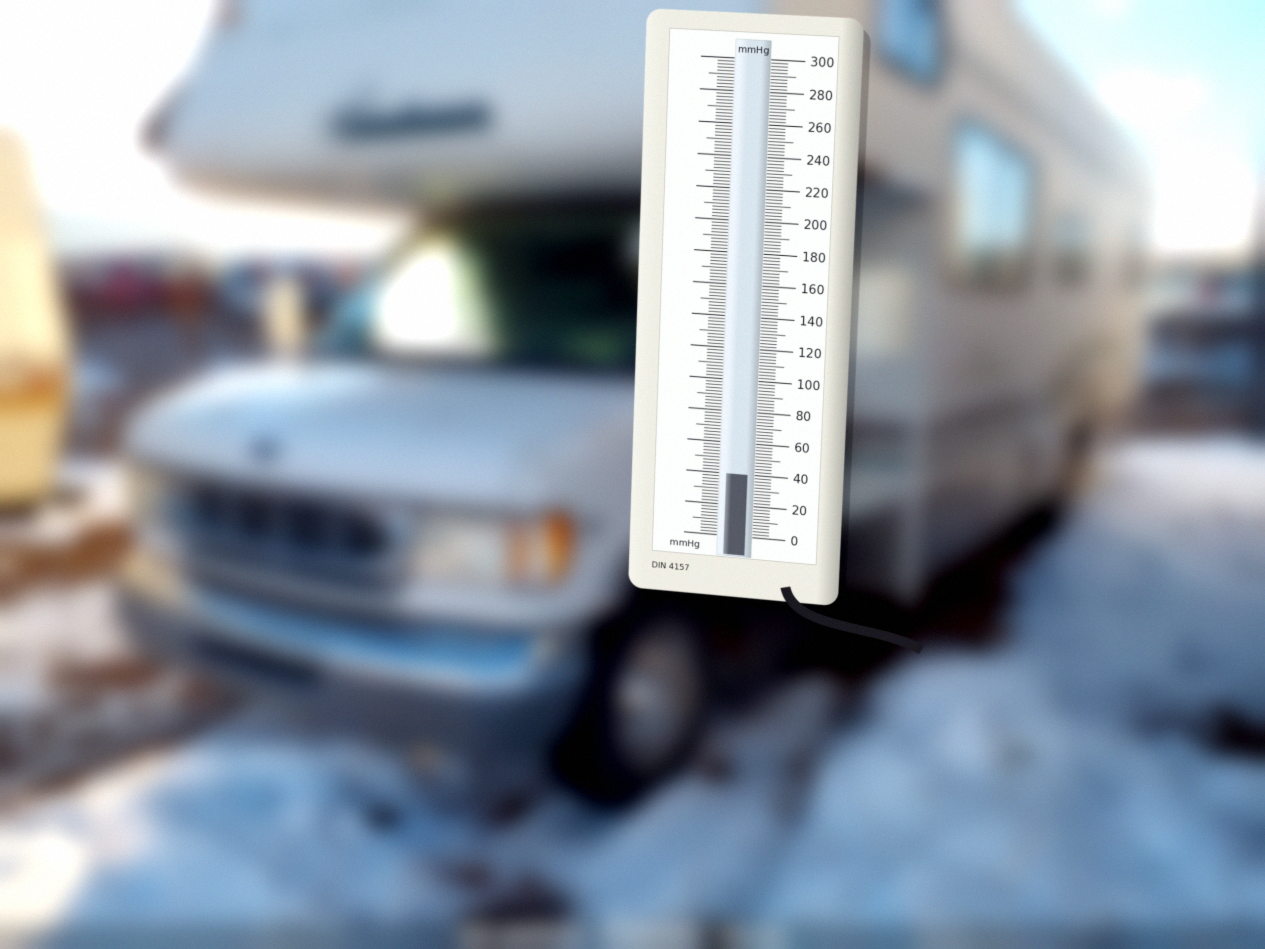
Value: **40** mmHg
